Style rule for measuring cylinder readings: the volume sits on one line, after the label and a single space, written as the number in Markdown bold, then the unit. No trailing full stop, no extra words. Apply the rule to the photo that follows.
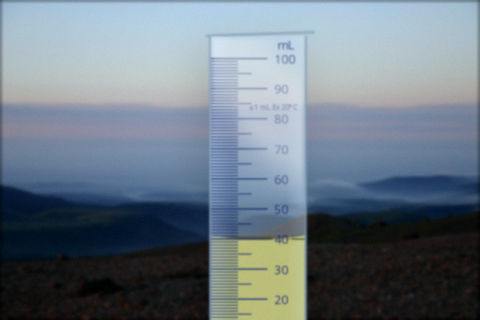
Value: **40** mL
